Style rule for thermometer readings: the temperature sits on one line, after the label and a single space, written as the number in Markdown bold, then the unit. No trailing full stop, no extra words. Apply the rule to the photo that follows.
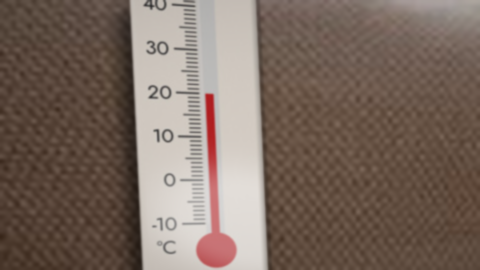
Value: **20** °C
